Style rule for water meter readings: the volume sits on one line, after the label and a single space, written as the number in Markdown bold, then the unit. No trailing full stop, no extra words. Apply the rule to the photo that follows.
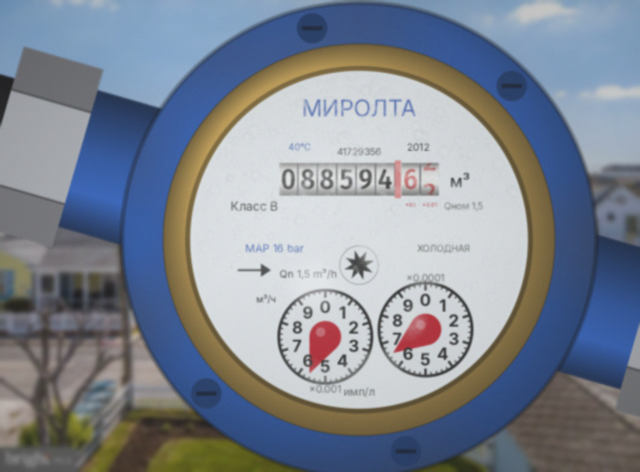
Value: **88594.6256** m³
